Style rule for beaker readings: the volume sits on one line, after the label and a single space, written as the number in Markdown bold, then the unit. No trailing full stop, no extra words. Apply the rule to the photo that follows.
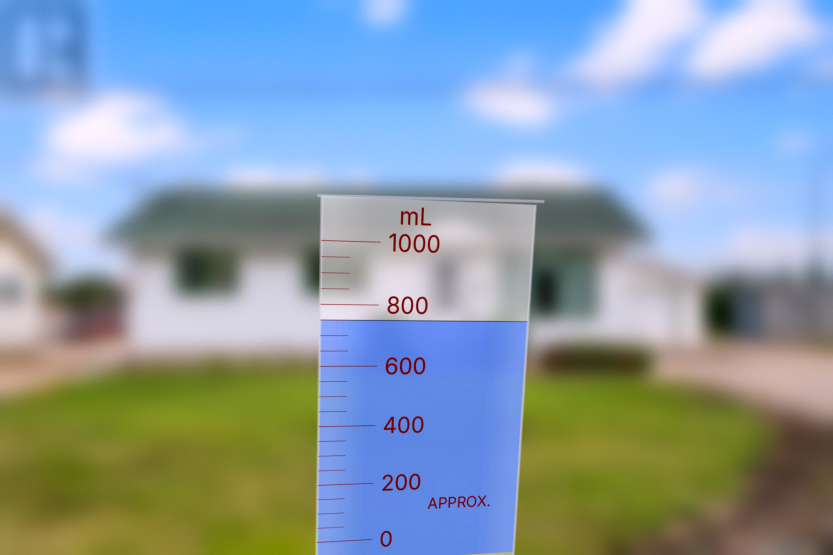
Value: **750** mL
